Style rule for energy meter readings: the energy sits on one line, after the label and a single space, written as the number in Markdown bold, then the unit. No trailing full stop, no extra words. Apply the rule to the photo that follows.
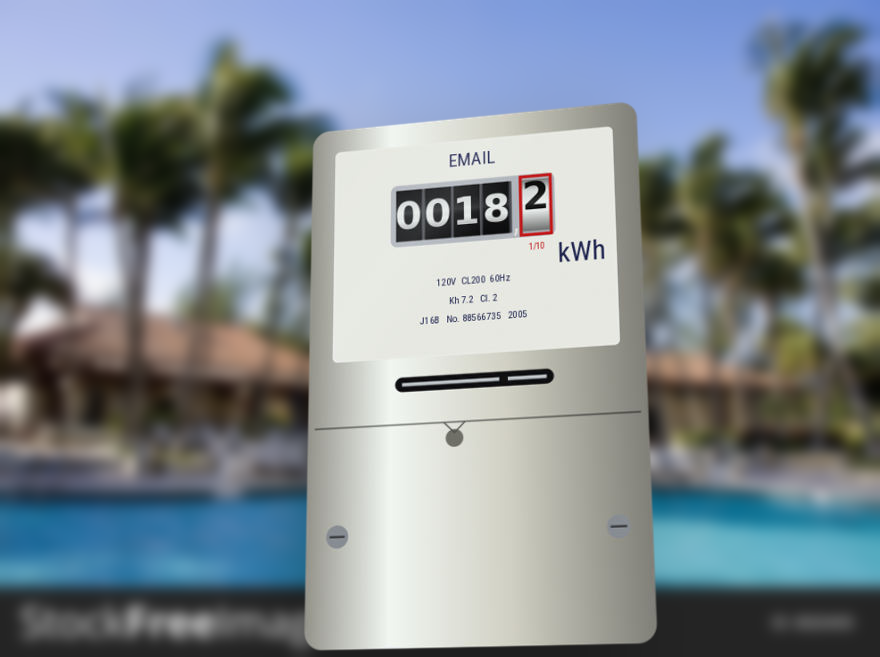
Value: **18.2** kWh
